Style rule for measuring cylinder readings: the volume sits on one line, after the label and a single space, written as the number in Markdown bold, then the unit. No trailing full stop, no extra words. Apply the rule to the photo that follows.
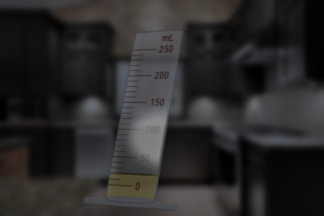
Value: **20** mL
